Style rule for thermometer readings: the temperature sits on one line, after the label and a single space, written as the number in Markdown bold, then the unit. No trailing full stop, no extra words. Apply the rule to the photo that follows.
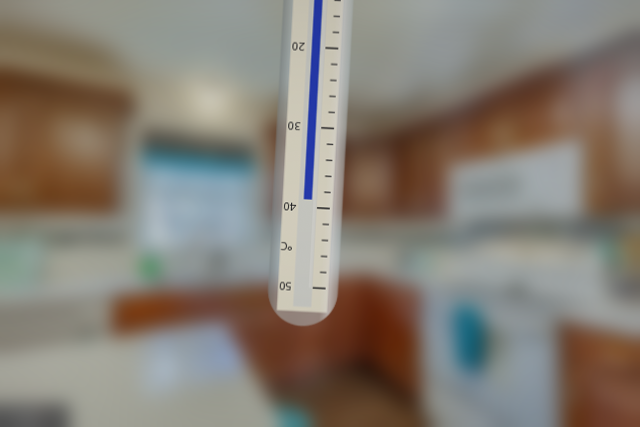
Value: **39** °C
